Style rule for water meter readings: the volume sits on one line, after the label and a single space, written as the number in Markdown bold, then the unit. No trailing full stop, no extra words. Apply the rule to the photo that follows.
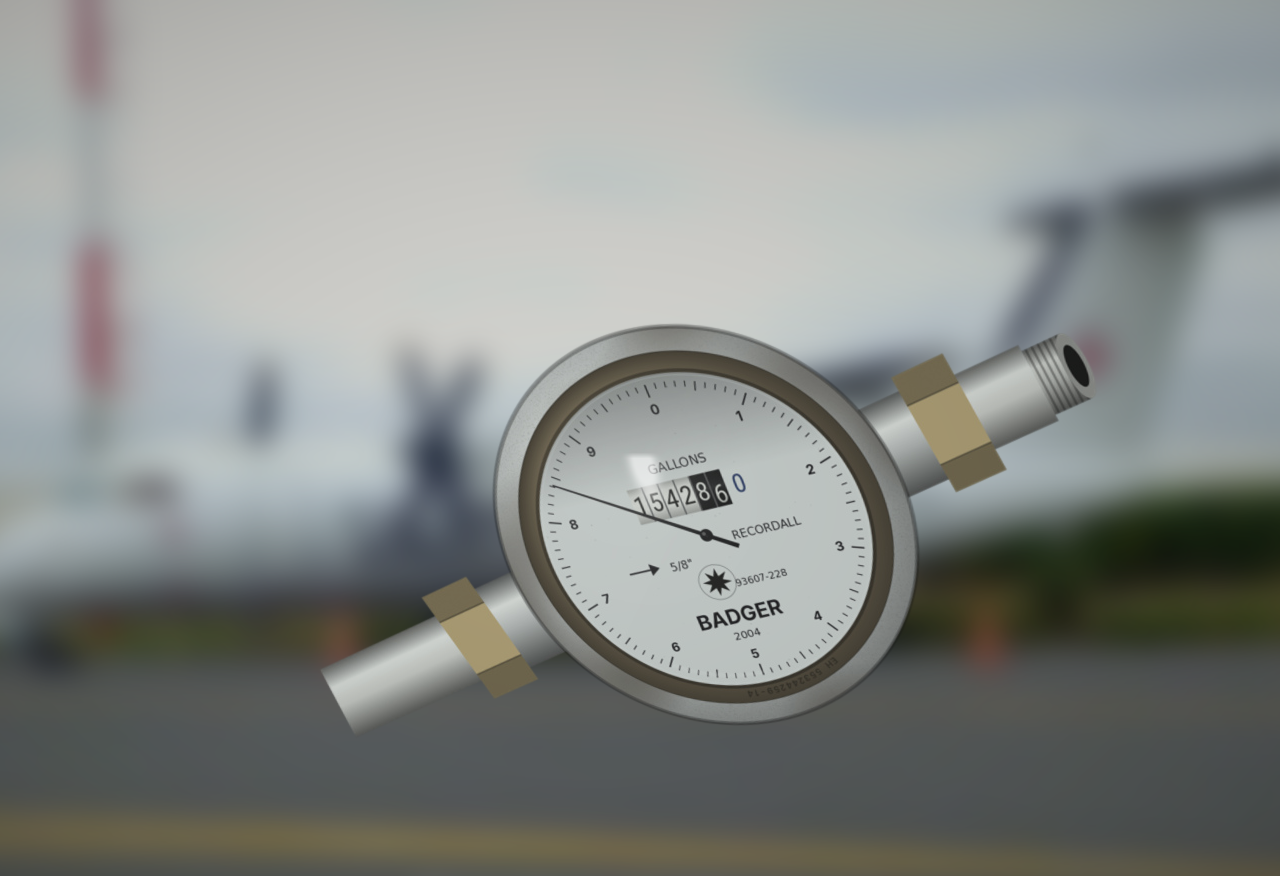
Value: **1542858.4** gal
